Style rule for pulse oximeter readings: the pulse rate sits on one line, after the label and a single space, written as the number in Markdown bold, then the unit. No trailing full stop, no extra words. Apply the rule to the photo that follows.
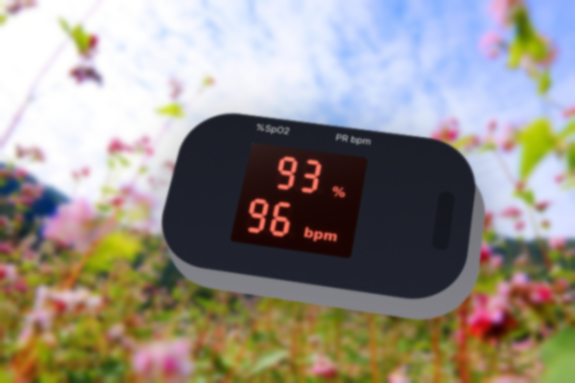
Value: **96** bpm
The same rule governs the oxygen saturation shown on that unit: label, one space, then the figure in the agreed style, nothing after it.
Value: **93** %
